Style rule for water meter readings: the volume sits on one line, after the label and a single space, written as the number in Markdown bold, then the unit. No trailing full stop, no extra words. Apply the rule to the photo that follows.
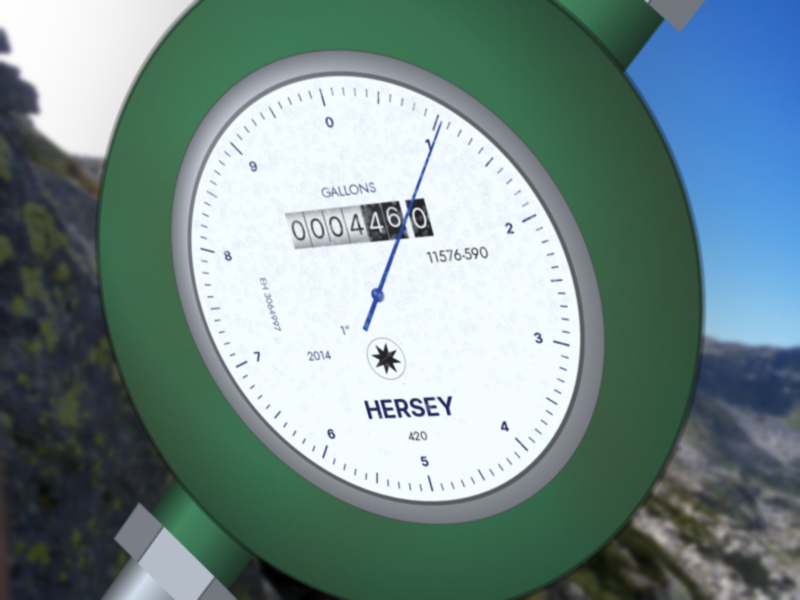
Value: **4461.0** gal
